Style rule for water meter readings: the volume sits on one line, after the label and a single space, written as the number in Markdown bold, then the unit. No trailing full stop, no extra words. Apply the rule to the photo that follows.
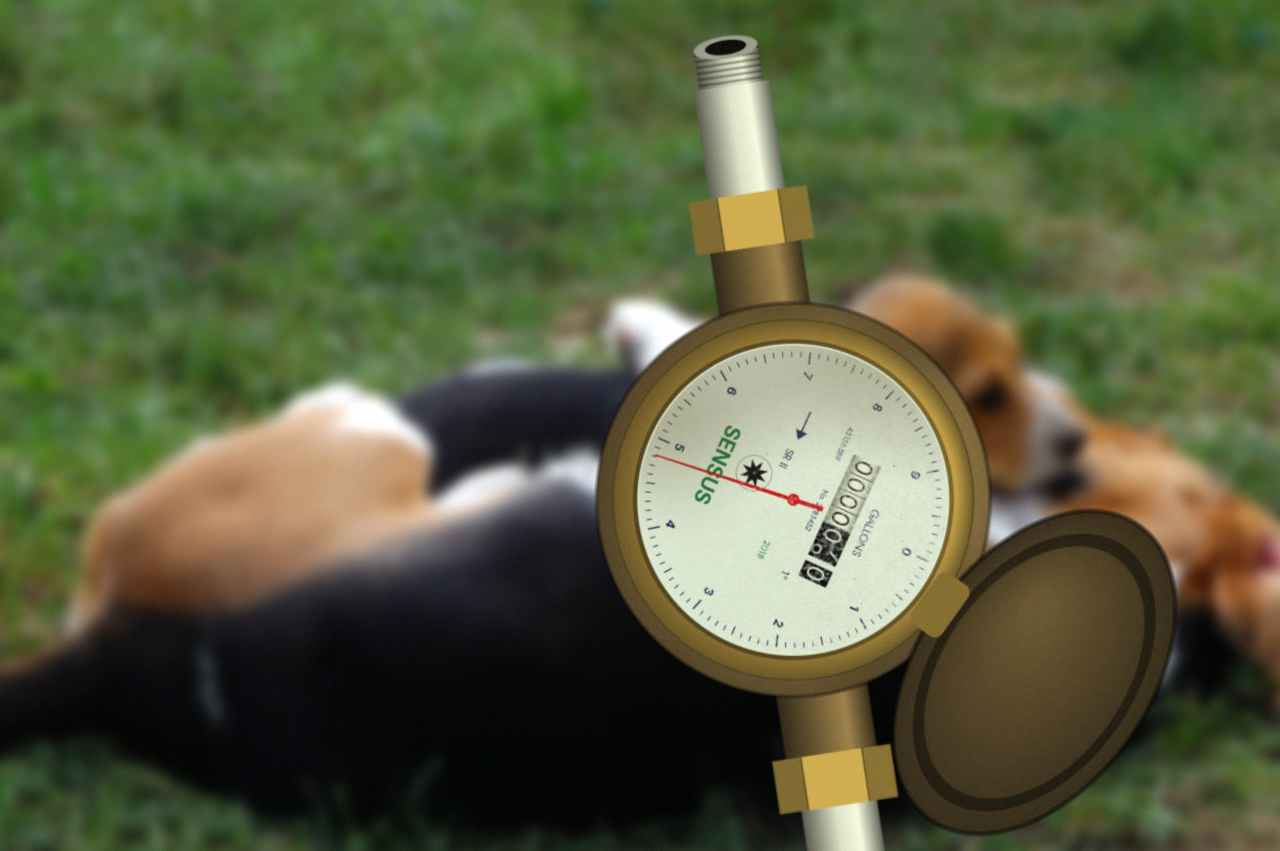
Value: **74.8** gal
